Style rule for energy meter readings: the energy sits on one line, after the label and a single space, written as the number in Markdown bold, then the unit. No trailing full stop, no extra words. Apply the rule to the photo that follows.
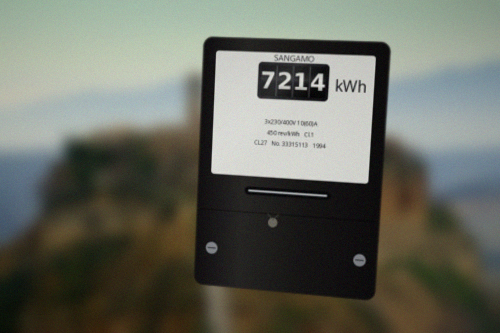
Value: **7214** kWh
